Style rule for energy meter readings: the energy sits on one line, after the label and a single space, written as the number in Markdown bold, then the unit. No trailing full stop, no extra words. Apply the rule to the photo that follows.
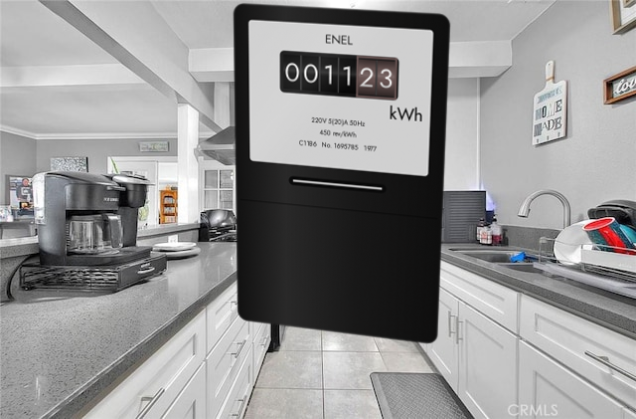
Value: **11.23** kWh
